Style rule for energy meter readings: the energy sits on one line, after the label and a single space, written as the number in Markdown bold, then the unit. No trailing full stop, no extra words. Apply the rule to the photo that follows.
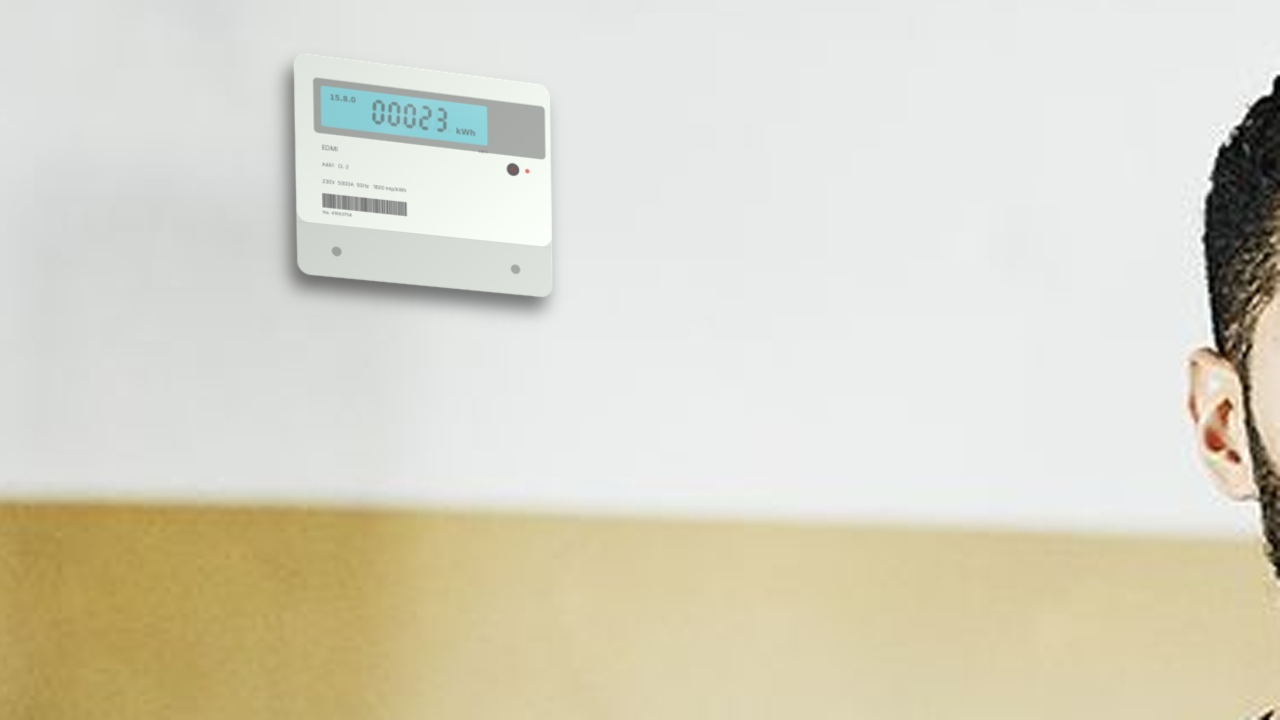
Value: **23** kWh
